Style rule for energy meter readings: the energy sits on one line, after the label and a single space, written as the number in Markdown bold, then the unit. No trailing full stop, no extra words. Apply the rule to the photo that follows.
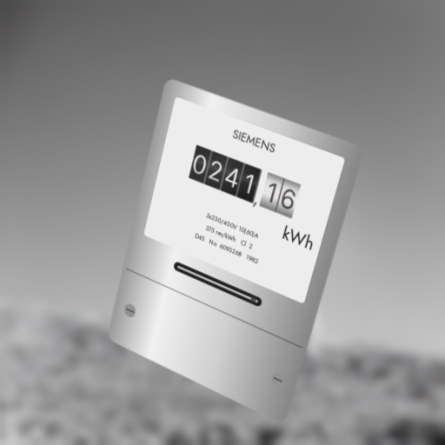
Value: **241.16** kWh
